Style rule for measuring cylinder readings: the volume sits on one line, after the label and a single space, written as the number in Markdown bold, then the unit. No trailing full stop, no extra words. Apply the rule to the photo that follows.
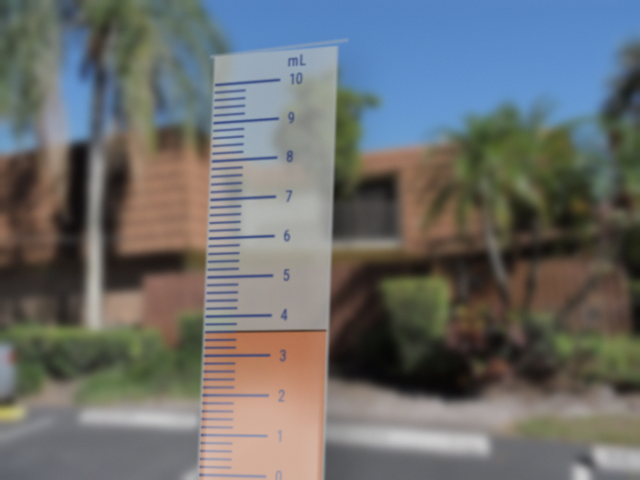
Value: **3.6** mL
